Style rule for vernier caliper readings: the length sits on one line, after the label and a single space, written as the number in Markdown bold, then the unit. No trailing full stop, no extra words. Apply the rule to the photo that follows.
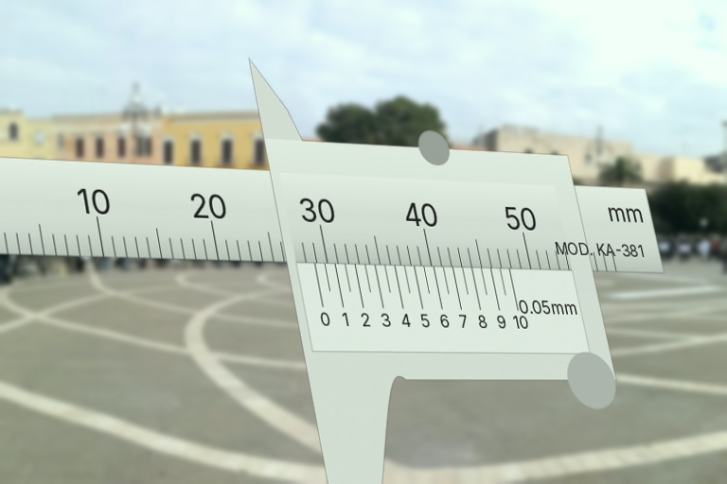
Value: **28.8** mm
